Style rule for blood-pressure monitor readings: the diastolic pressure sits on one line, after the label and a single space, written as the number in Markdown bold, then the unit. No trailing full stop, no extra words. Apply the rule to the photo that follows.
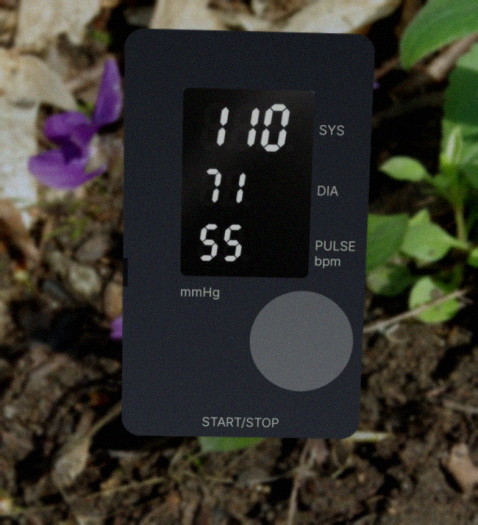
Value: **71** mmHg
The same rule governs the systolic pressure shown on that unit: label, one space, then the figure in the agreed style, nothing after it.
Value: **110** mmHg
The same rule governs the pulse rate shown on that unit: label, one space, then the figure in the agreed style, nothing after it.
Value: **55** bpm
